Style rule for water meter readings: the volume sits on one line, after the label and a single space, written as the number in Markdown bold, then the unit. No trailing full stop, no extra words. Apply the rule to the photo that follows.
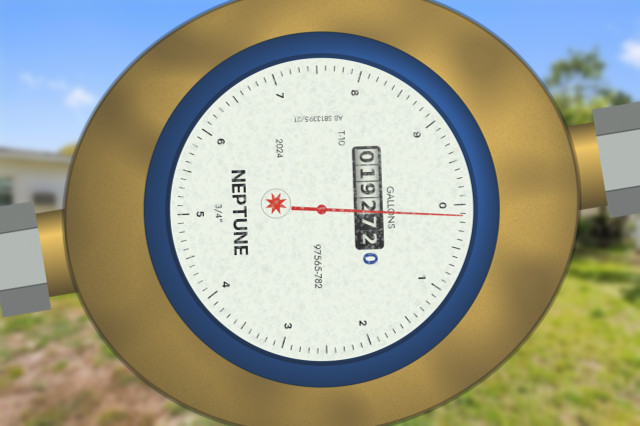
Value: **192720.1** gal
